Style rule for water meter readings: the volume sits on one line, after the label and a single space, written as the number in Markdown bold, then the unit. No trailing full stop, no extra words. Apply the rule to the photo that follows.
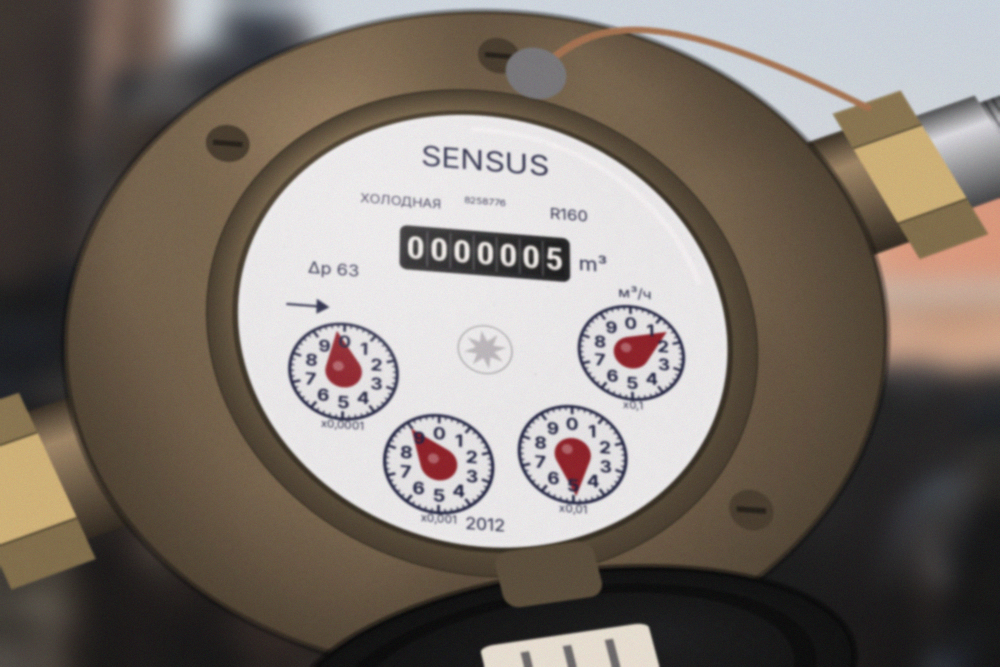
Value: **5.1489** m³
